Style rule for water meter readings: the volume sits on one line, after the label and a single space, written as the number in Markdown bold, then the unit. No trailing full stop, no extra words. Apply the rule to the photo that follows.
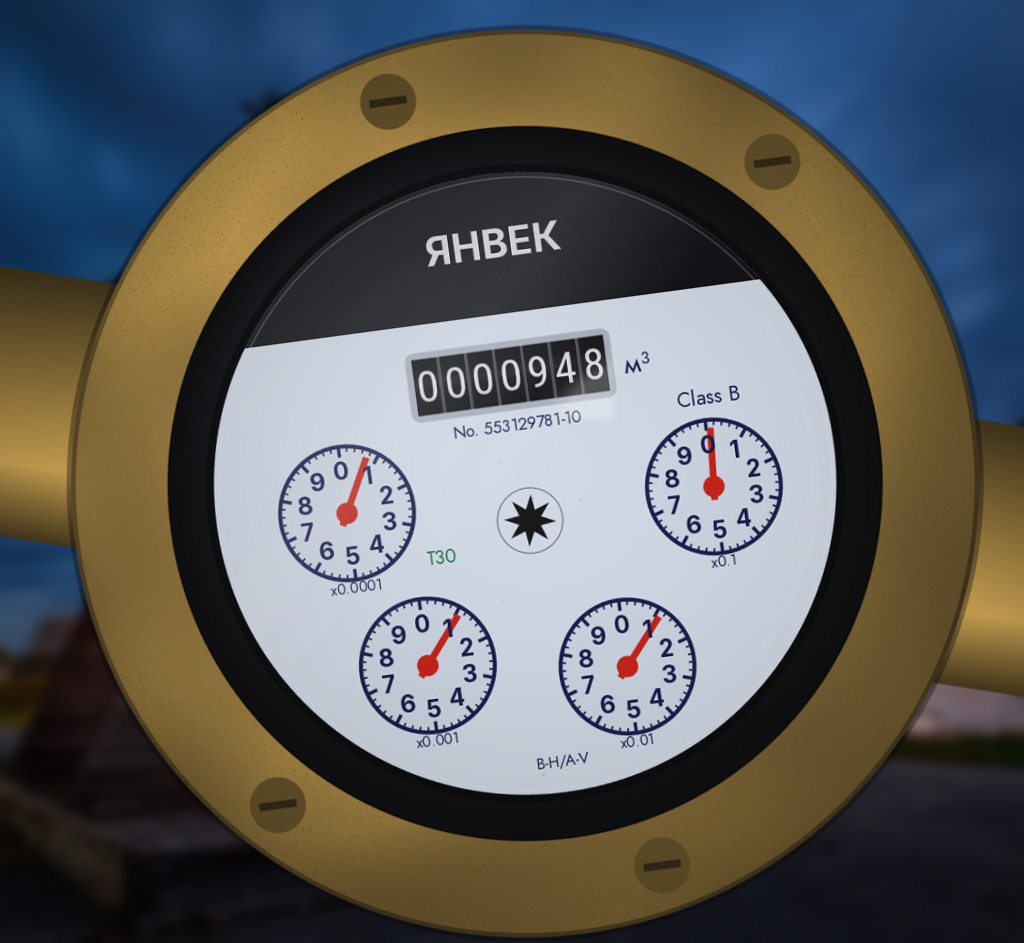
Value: **948.0110** m³
